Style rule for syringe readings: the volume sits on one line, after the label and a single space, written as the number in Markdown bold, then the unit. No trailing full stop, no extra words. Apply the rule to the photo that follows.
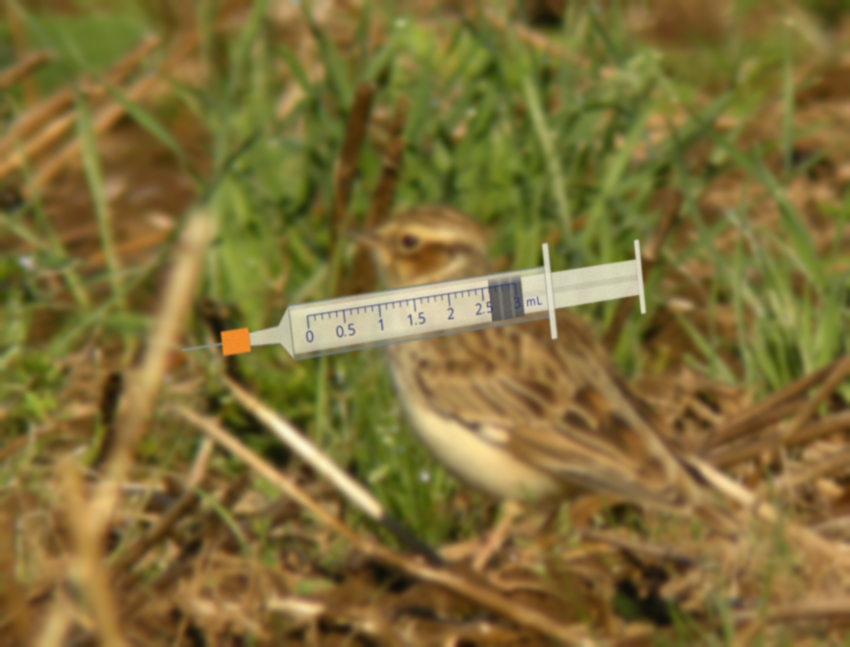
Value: **2.6** mL
